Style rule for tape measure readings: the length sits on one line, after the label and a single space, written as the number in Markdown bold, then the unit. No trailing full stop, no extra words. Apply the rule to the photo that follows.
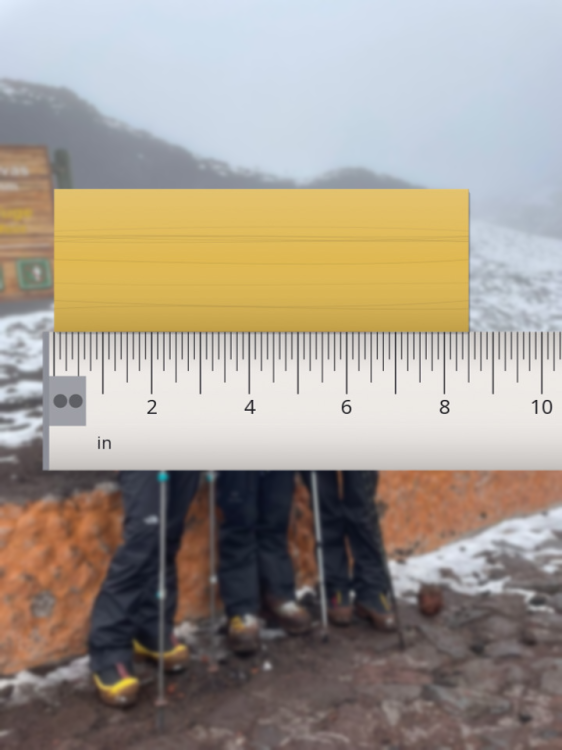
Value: **8.5** in
